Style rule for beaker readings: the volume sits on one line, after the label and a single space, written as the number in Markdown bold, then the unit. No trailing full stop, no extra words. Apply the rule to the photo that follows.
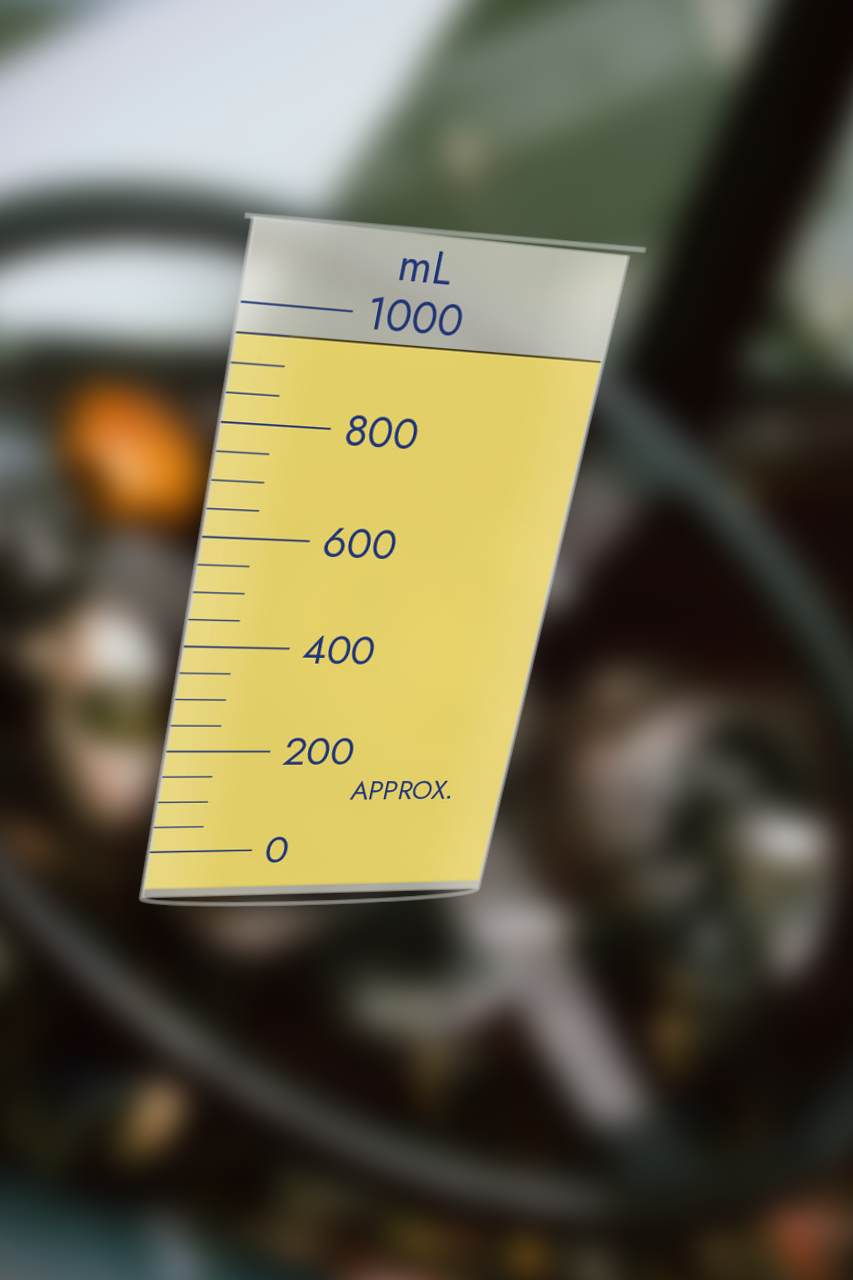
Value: **950** mL
